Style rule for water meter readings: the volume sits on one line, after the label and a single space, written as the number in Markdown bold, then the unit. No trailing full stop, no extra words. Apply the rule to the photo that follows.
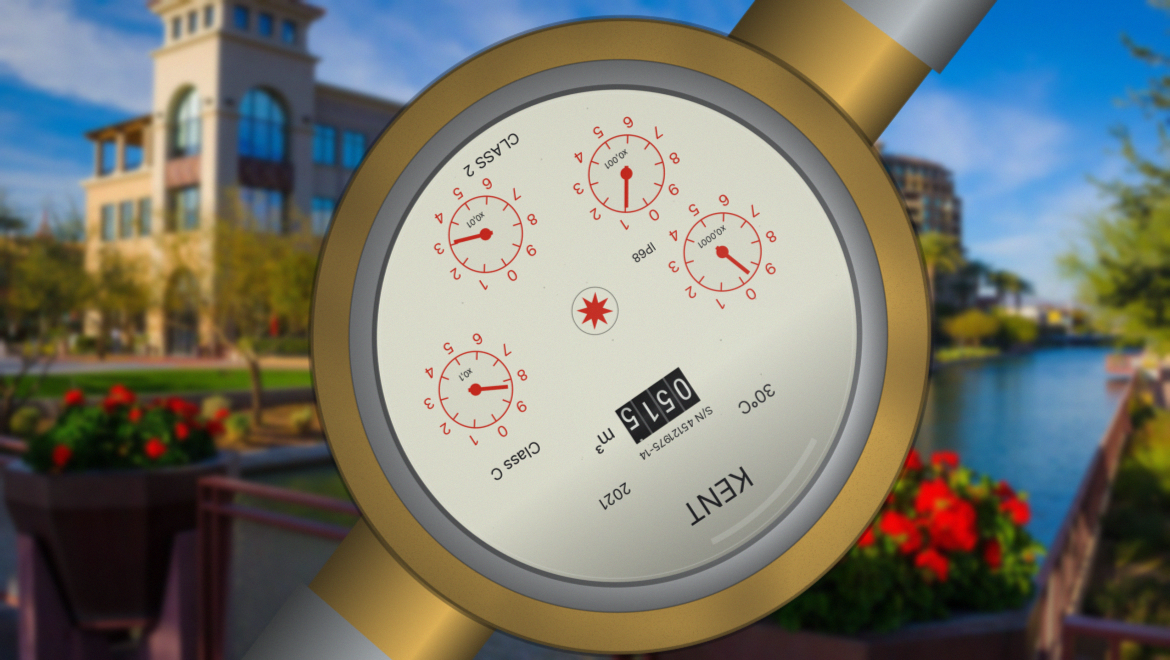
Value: **514.8309** m³
